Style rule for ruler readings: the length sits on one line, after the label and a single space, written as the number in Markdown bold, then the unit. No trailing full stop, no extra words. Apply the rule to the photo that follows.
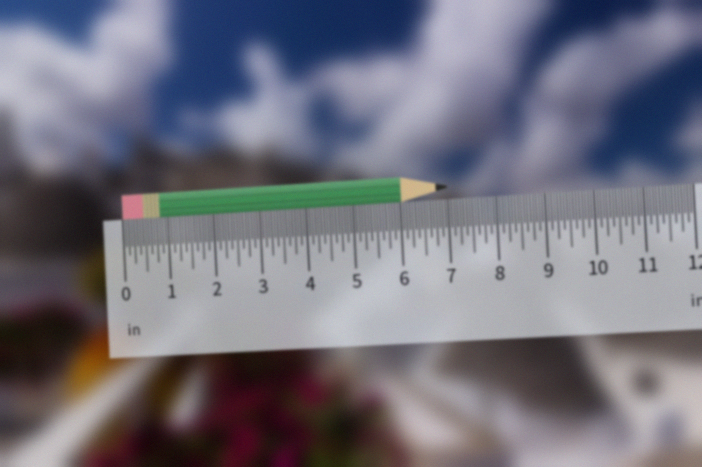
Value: **7** in
